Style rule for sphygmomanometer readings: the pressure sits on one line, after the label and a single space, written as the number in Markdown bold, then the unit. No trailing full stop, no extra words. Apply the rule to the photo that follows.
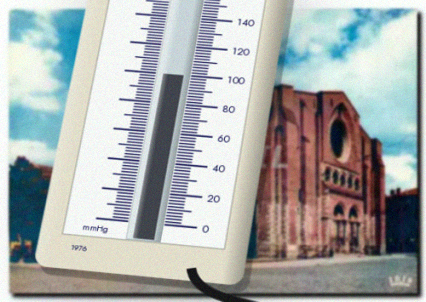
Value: **100** mmHg
